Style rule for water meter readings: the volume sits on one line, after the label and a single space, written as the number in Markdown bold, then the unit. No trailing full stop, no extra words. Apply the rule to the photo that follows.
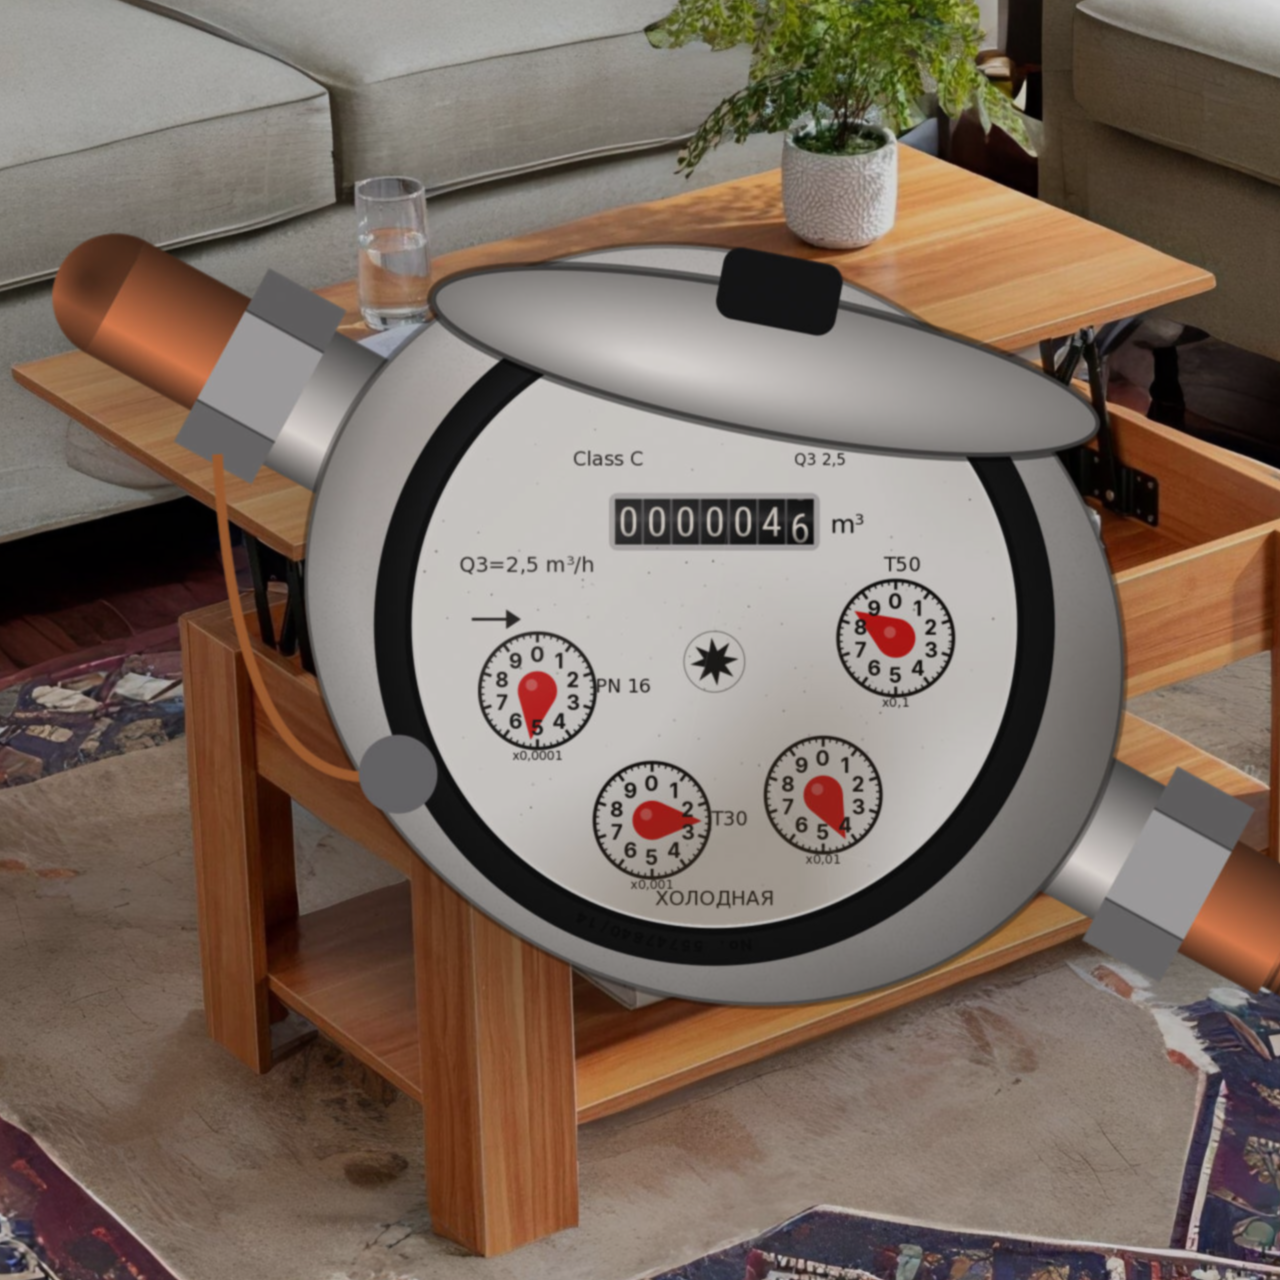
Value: **45.8425** m³
